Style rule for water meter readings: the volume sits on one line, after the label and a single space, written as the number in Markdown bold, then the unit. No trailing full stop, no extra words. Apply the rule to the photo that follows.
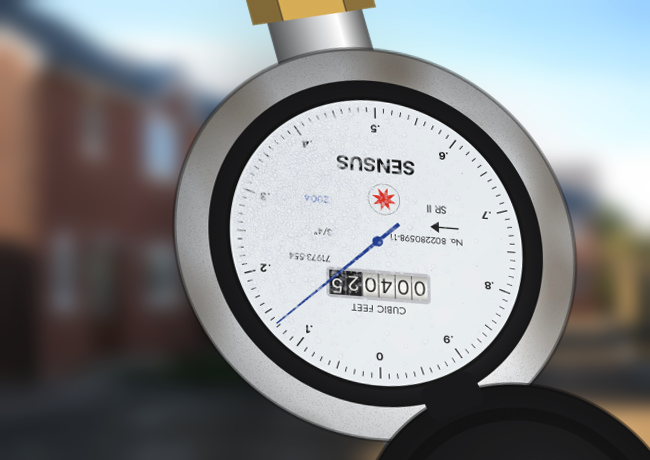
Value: **4025.13** ft³
